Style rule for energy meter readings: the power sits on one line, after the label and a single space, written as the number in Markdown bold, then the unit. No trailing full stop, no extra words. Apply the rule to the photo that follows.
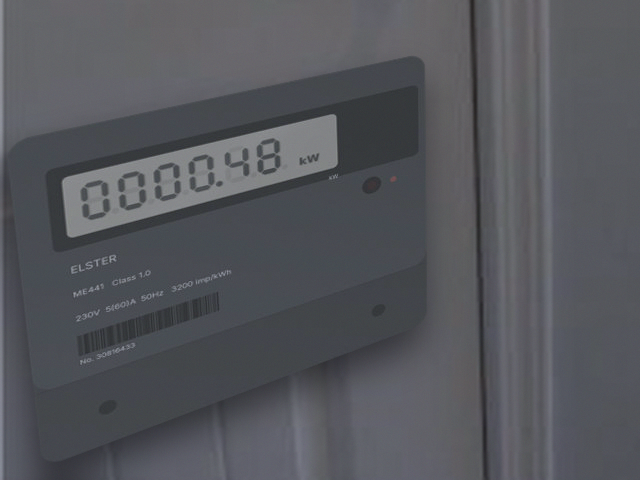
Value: **0.48** kW
